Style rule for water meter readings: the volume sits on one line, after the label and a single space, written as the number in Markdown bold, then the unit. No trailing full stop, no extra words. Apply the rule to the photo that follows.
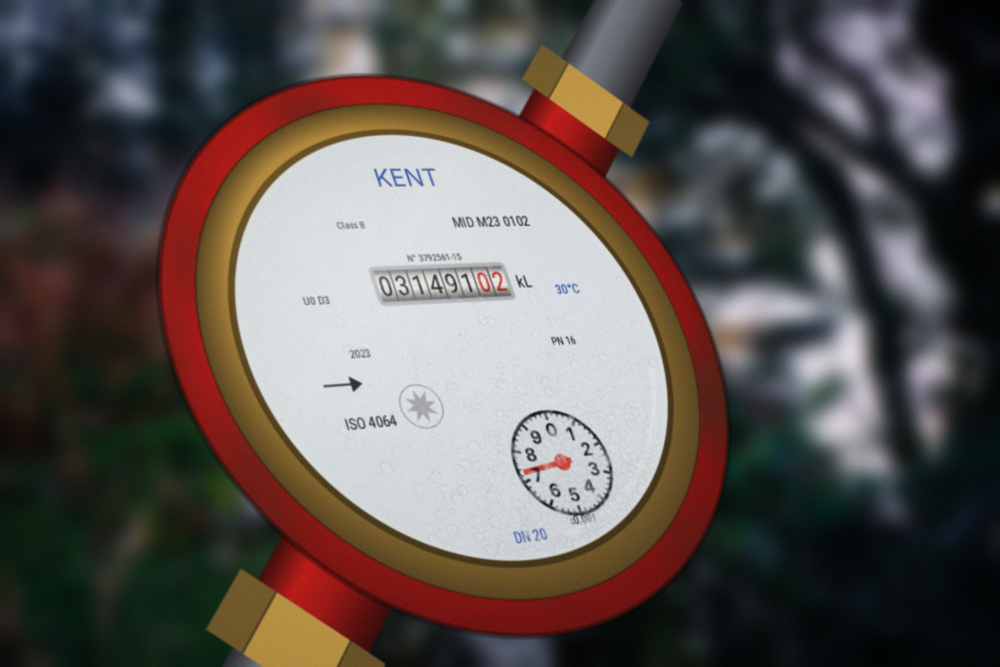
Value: **31491.027** kL
